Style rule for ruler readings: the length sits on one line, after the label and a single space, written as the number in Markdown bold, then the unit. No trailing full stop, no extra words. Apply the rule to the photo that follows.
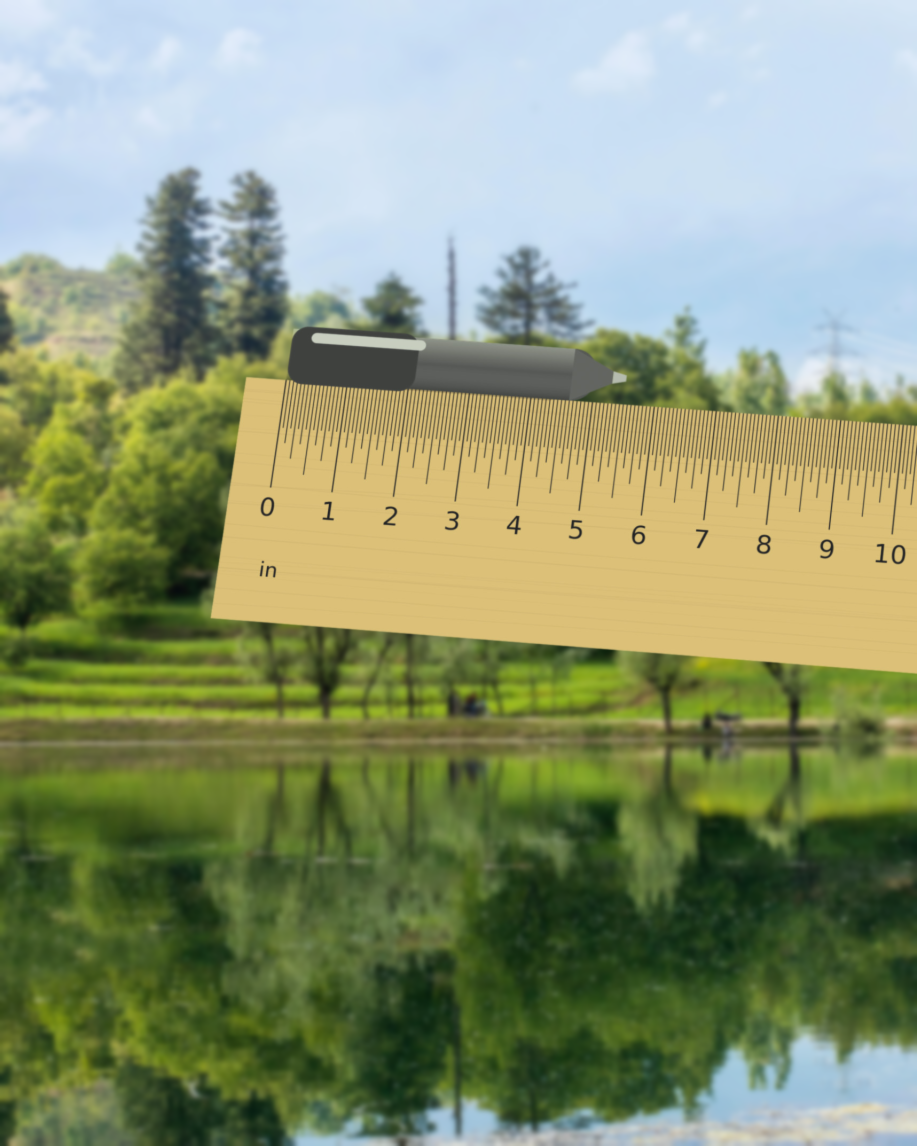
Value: **5.5** in
